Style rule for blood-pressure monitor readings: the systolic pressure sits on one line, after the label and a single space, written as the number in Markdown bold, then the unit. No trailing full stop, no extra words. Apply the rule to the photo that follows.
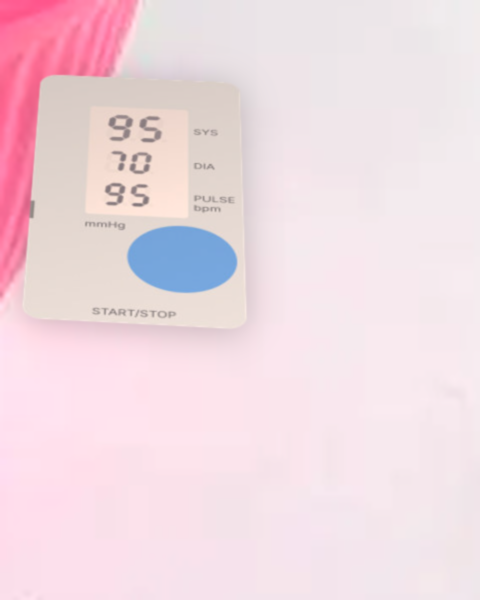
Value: **95** mmHg
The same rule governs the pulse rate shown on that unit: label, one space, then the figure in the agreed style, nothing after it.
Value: **95** bpm
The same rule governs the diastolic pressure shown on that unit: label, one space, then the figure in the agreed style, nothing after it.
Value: **70** mmHg
